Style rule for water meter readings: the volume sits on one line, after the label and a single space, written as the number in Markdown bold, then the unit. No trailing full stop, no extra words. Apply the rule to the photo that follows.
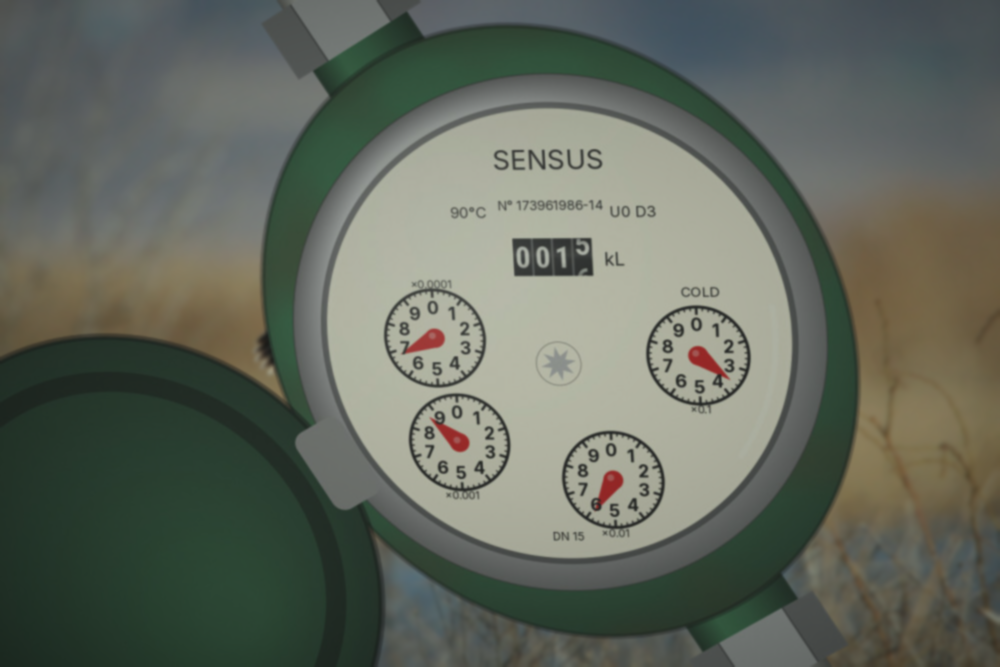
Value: **15.3586** kL
